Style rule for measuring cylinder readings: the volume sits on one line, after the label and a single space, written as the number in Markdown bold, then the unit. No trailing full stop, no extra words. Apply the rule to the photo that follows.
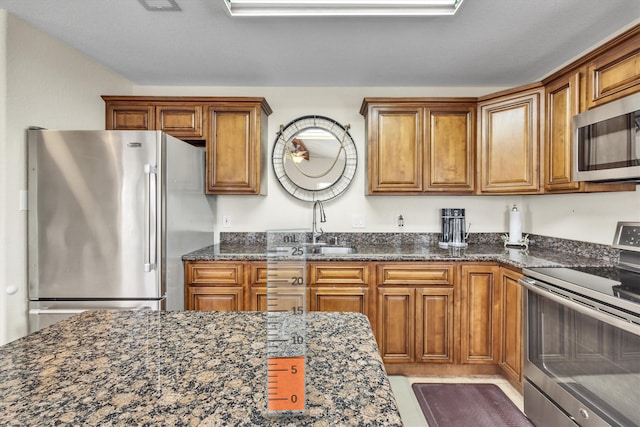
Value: **7** mL
